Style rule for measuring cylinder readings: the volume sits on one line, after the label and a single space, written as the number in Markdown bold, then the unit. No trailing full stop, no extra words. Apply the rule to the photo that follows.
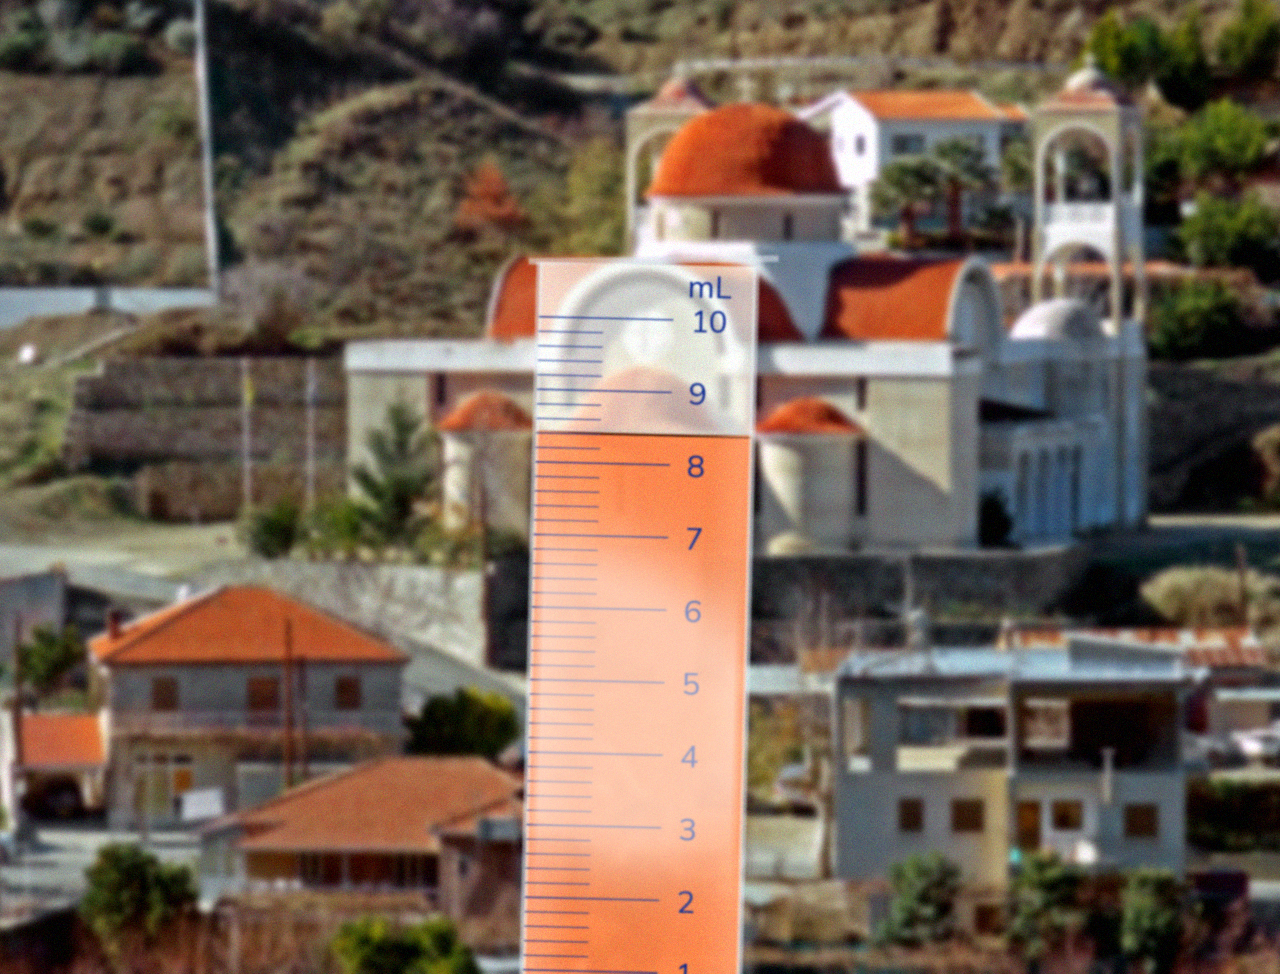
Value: **8.4** mL
